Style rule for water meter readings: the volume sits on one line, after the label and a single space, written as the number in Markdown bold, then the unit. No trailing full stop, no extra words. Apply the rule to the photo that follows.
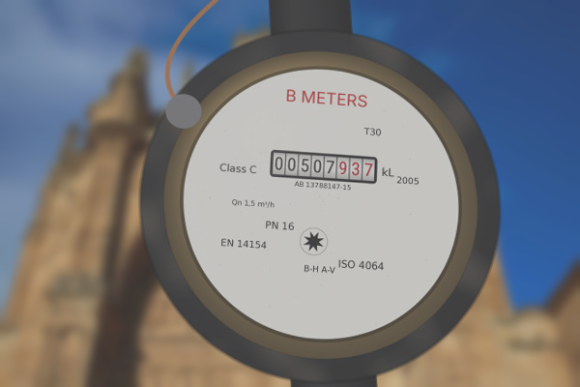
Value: **507.937** kL
